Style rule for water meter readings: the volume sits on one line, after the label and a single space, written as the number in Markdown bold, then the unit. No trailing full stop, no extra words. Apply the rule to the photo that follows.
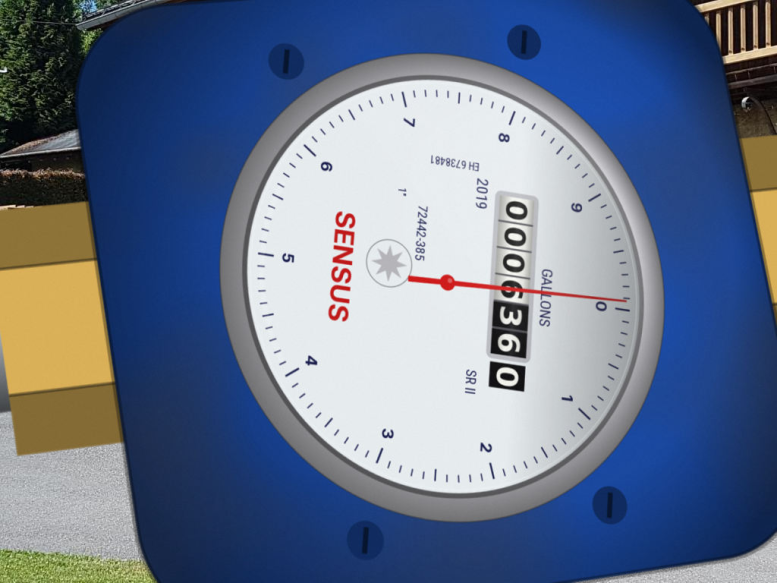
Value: **6359.9** gal
